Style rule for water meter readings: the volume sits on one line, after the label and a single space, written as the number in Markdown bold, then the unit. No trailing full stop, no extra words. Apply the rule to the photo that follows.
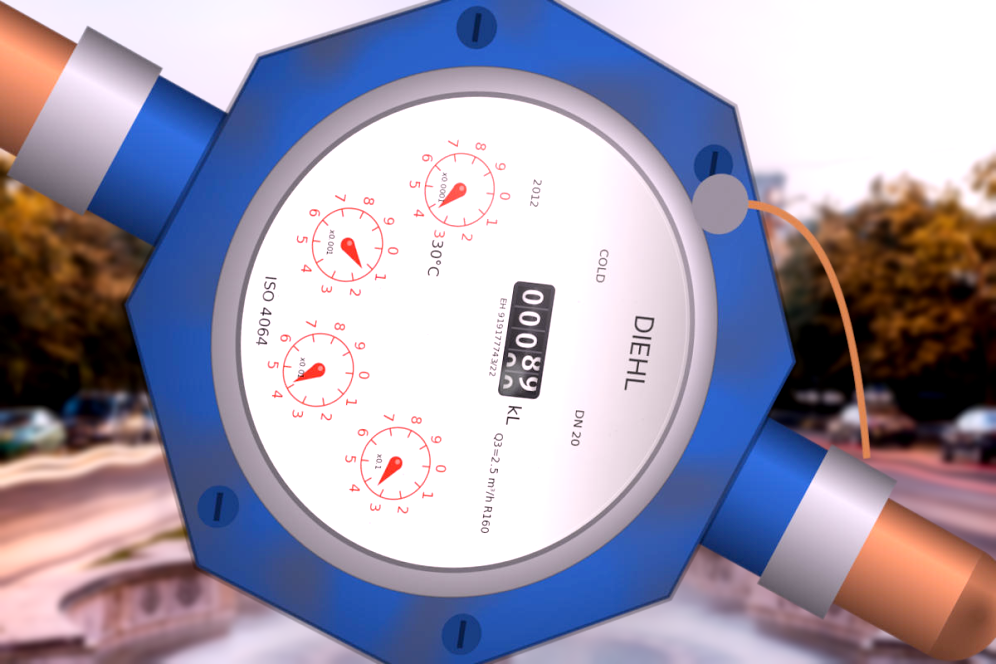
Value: **89.3413** kL
